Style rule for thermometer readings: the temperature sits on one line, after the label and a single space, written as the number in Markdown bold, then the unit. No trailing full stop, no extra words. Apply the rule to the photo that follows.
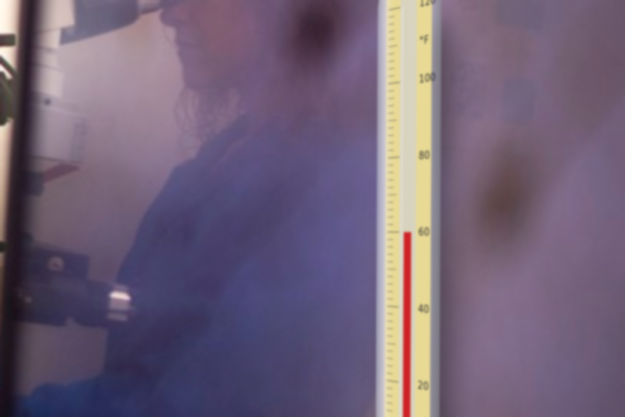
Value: **60** °F
